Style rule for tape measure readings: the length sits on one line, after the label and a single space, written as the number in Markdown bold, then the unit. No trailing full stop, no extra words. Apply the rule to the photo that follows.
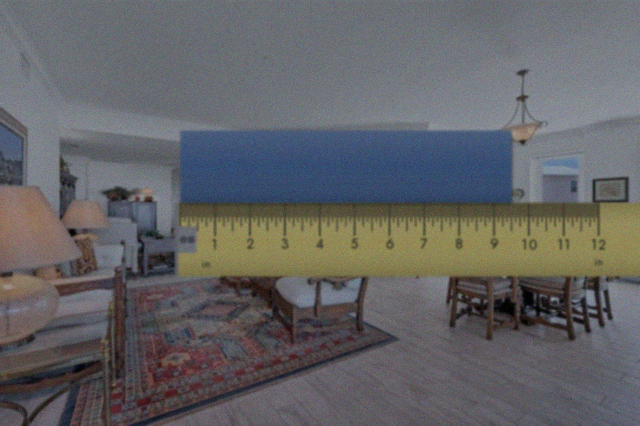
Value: **9.5** in
